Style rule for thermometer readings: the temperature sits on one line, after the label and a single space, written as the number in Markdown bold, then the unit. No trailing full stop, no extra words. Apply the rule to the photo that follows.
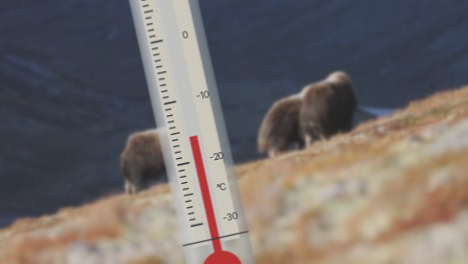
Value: **-16** °C
